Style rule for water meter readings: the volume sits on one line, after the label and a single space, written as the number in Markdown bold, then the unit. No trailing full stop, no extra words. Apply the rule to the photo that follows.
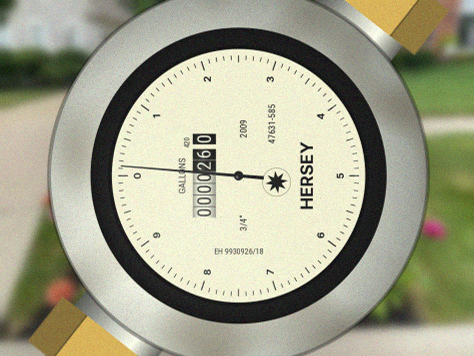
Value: **260.1** gal
